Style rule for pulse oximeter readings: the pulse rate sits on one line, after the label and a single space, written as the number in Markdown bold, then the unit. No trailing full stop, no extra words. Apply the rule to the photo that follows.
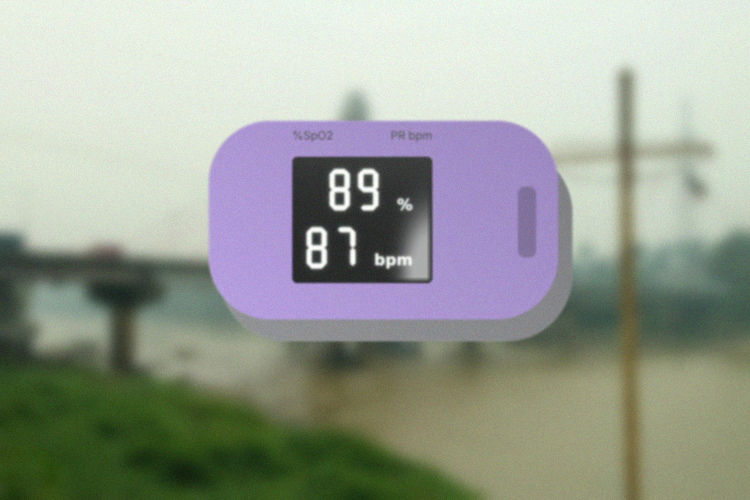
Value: **87** bpm
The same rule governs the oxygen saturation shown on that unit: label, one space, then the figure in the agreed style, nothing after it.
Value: **89** %
